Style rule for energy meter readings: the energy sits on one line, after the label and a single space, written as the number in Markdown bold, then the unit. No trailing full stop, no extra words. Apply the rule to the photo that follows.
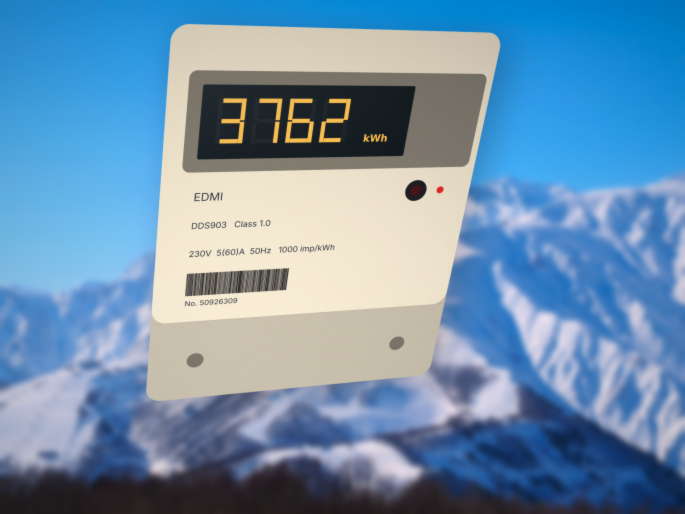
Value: **3762** kWh
